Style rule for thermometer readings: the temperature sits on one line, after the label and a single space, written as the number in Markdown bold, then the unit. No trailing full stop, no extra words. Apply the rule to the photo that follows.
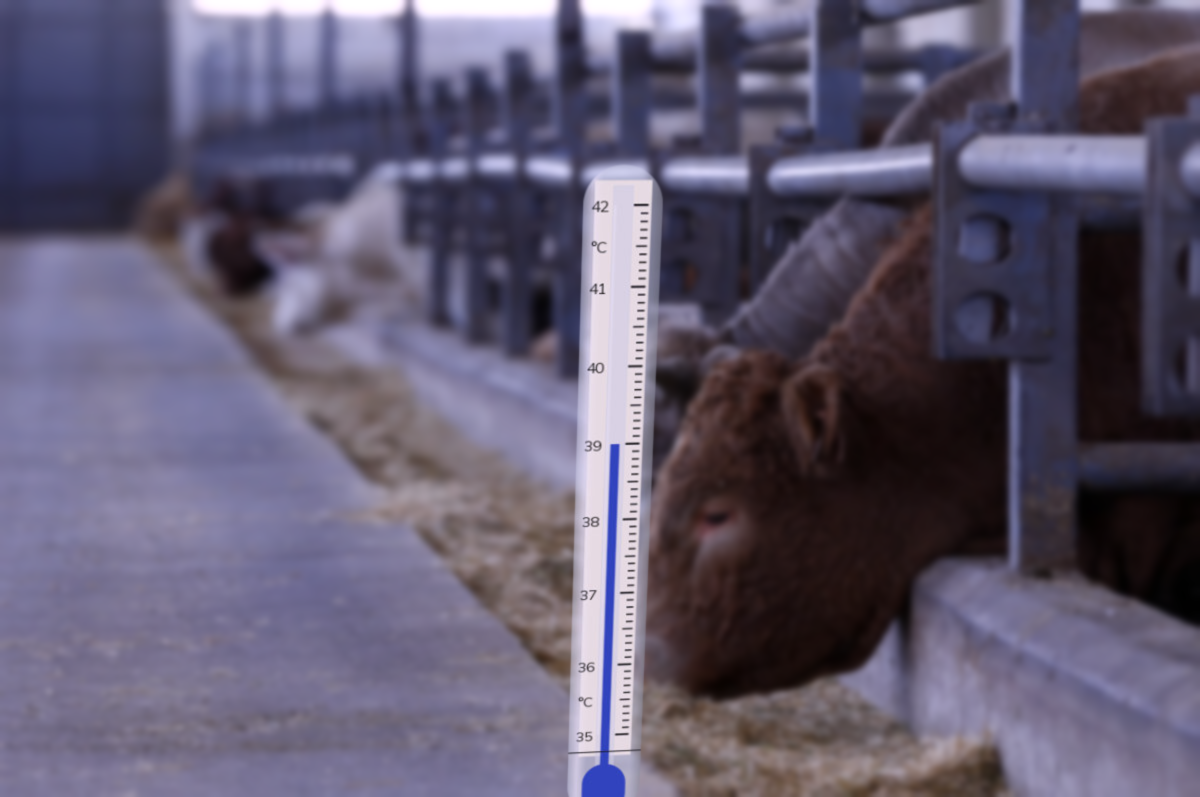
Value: **39** °C
